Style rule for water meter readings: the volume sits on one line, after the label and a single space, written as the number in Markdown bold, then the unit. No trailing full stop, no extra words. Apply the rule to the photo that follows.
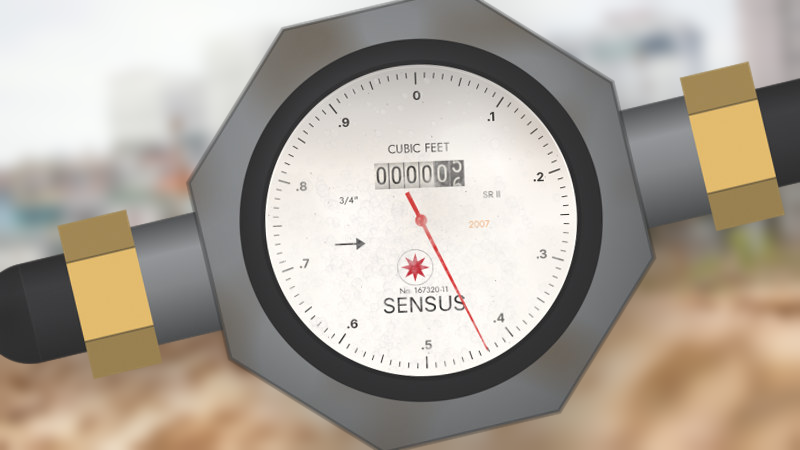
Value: **5.43** ft³
